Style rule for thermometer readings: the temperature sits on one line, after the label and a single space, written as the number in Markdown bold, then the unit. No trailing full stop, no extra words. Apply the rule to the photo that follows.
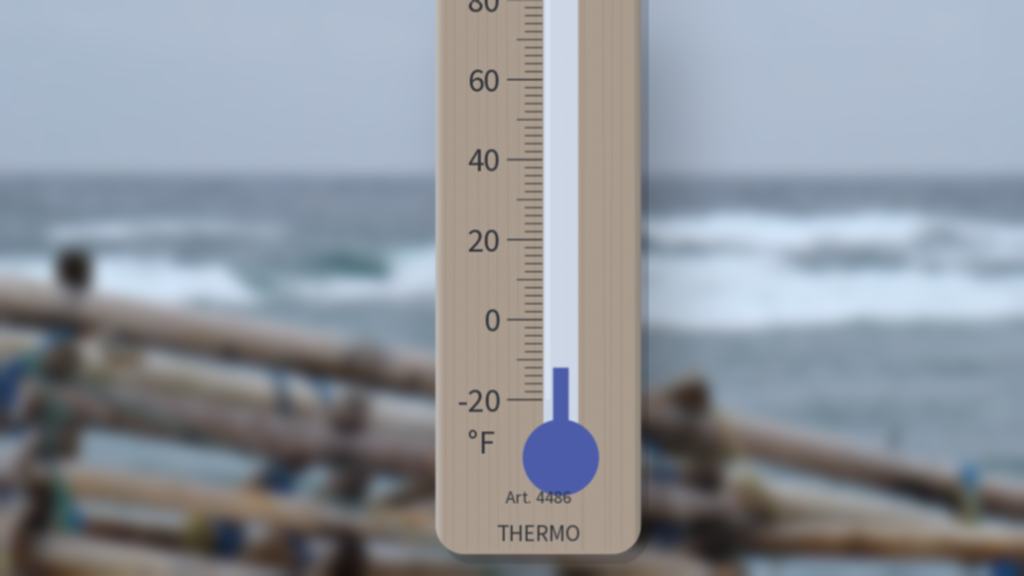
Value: **-12** °F
